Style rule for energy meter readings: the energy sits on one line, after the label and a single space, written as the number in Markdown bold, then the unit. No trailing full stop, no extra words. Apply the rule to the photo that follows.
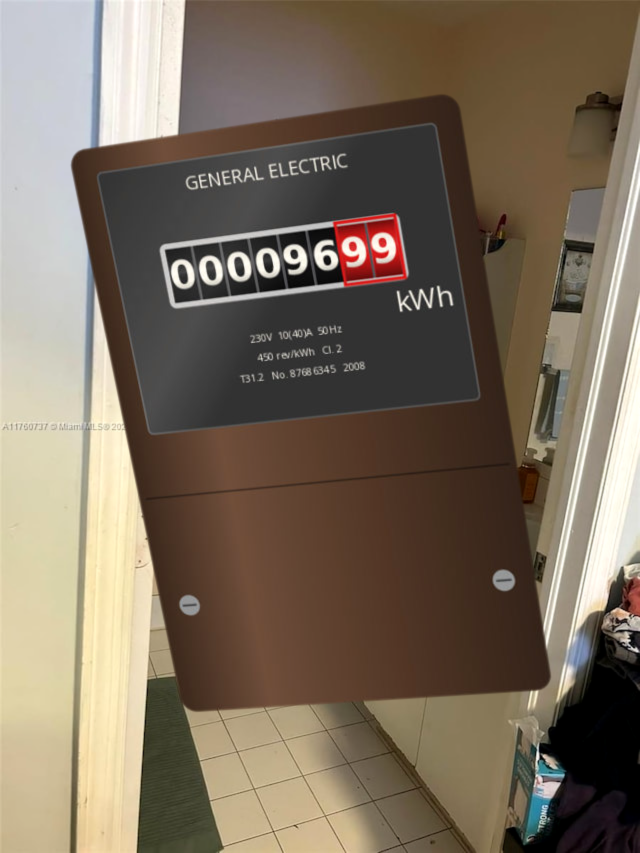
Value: **96.99** kWh
